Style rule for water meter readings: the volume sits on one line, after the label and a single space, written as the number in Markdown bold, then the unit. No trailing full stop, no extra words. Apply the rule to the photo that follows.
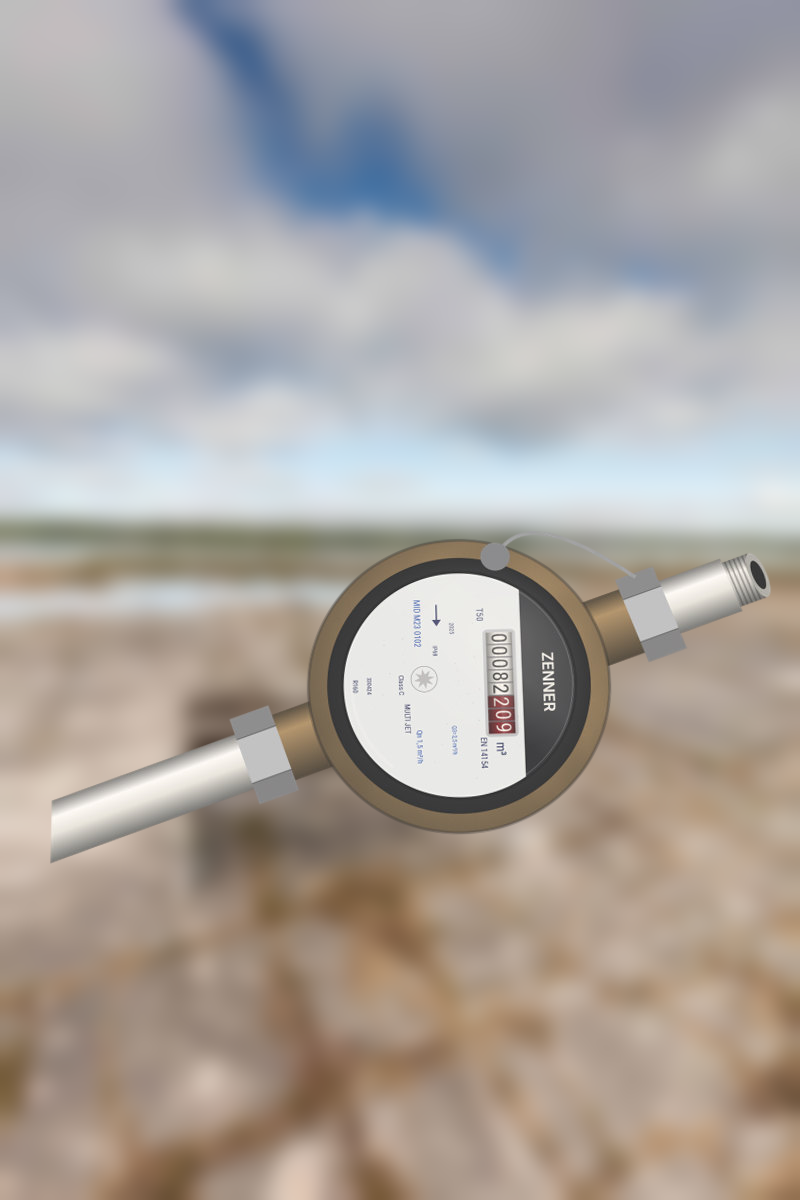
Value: **82.209** m³
